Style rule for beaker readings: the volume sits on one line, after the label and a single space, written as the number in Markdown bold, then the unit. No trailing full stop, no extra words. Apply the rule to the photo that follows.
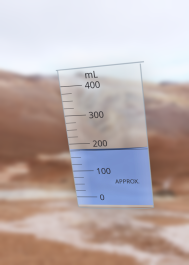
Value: **175** mL
